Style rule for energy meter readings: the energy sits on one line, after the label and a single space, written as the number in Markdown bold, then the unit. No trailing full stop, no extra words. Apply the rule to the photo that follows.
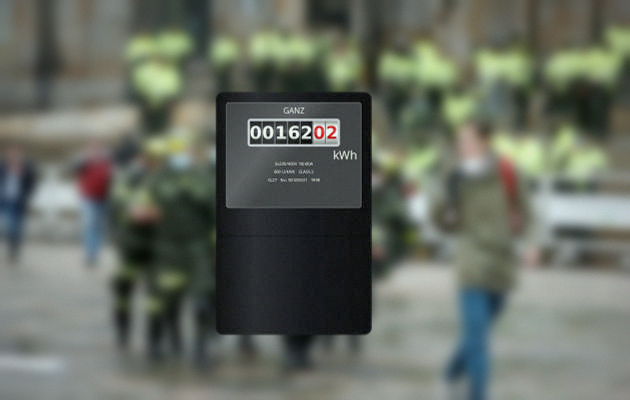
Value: **162.02** kWh
